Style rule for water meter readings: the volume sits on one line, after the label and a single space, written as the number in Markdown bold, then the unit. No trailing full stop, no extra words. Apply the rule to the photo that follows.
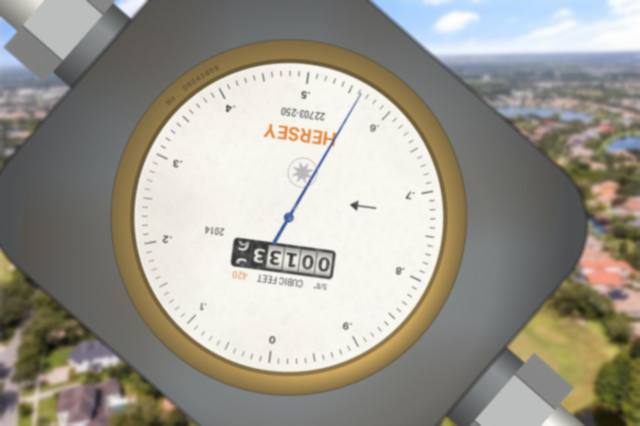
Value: **1335.56** ft³
